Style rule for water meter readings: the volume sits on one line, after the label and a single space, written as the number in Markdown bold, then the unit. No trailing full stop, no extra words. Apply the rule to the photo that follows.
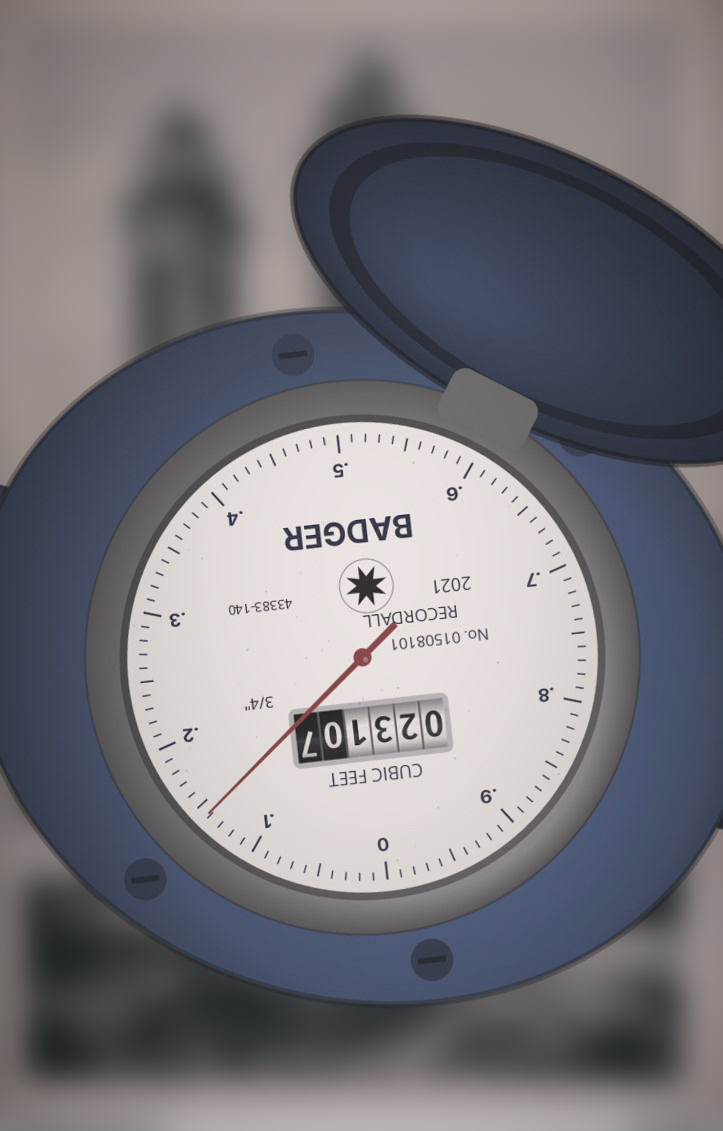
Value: **23107.14** ft³
